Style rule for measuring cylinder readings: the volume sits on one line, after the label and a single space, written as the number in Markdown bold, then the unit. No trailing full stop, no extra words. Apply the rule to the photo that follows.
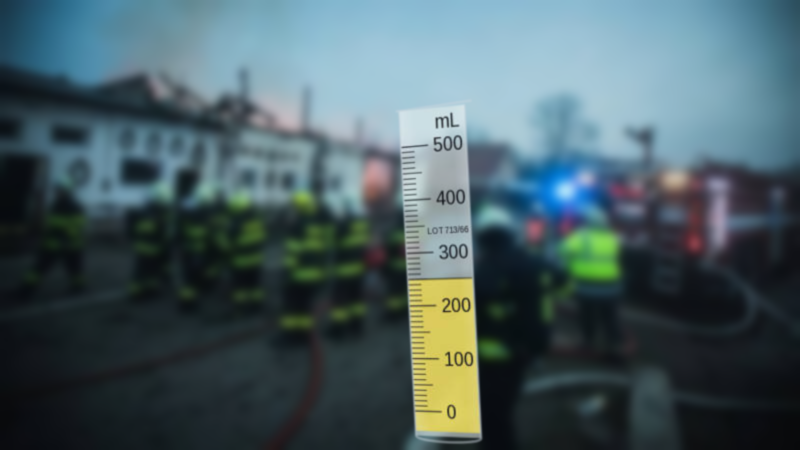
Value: **250** mL
